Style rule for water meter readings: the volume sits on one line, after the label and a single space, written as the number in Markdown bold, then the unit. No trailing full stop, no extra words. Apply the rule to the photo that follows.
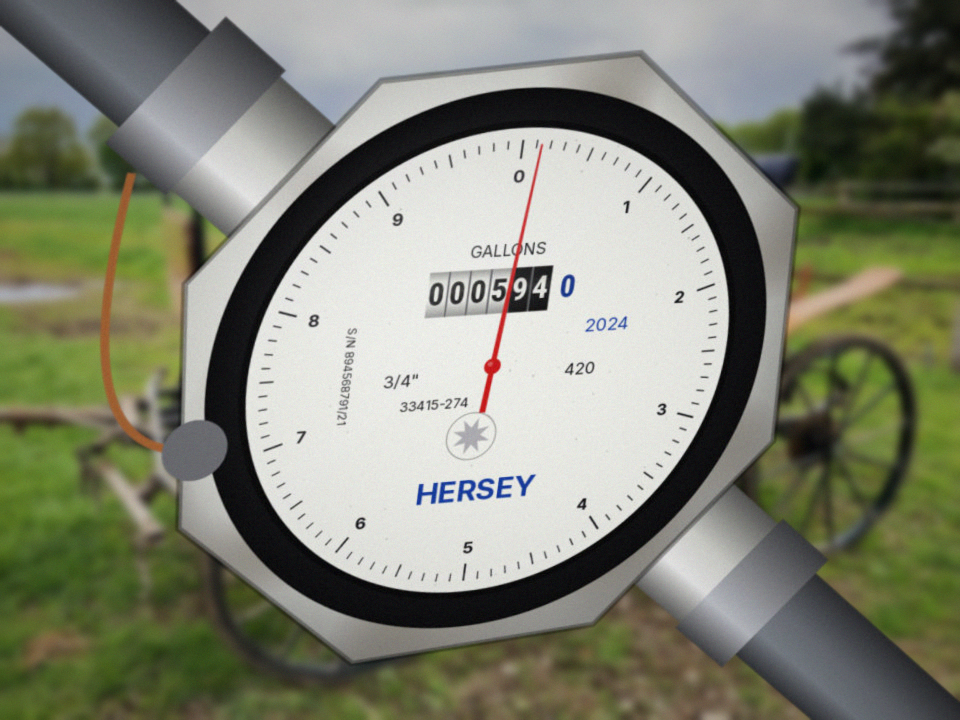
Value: **5940.1** gal
